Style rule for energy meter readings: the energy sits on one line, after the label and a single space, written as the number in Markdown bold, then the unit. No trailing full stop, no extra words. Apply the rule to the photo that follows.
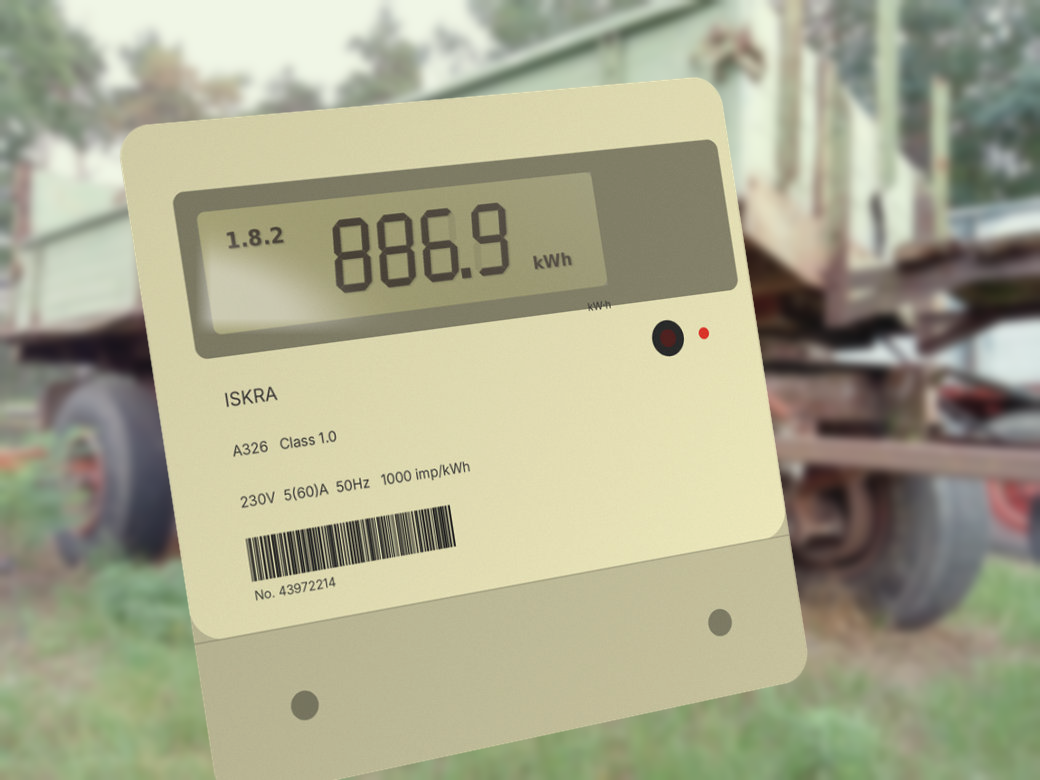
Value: **886.9** kWh
